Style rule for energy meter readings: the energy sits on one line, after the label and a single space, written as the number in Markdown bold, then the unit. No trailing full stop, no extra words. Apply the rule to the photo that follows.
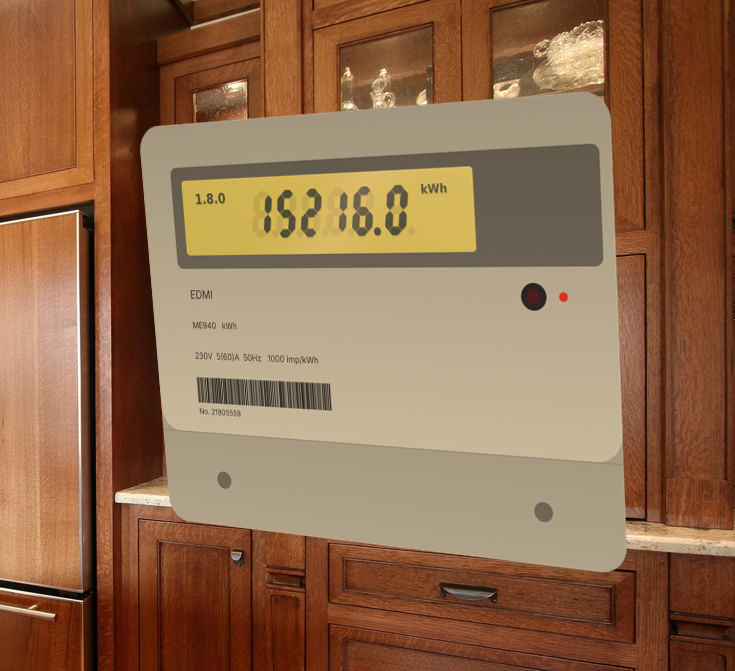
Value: **15216.0** kWh
